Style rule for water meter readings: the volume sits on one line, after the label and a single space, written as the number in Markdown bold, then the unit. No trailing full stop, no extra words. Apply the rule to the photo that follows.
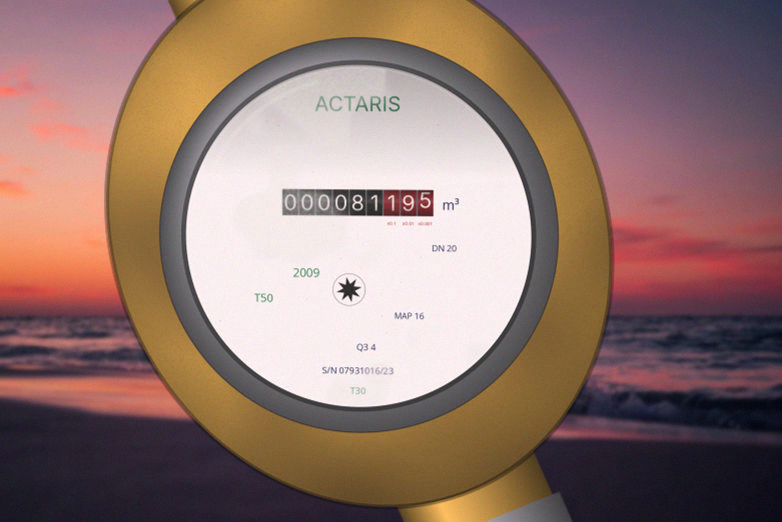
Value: **81.195** m³
